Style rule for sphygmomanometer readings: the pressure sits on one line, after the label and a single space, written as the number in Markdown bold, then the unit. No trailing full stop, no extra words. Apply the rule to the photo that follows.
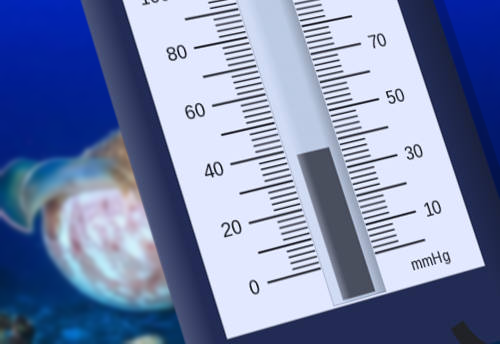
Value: **38** mmHg
